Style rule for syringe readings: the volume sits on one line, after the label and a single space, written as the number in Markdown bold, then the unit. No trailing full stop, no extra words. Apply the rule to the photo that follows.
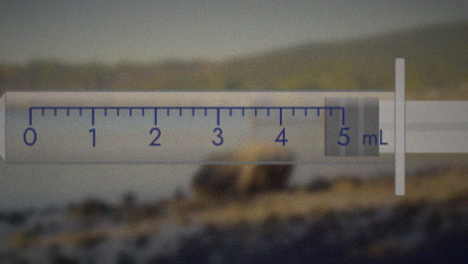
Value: **4.7** mL
